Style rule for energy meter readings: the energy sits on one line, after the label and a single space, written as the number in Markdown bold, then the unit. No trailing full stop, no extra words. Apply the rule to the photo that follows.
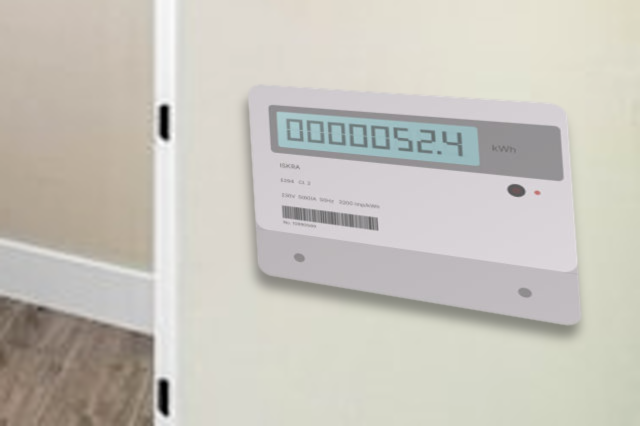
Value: **52.4** kWh
